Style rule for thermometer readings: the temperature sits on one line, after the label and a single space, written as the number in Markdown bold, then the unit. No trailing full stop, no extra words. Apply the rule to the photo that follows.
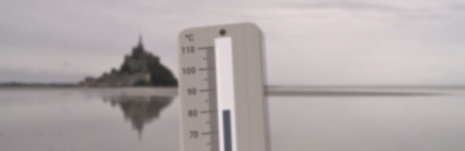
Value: **80** °C
